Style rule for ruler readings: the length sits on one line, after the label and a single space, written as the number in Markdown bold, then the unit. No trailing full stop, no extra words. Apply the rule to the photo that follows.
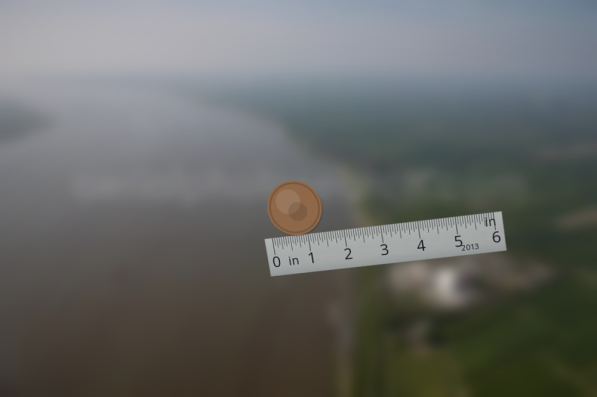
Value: **1.5** in
